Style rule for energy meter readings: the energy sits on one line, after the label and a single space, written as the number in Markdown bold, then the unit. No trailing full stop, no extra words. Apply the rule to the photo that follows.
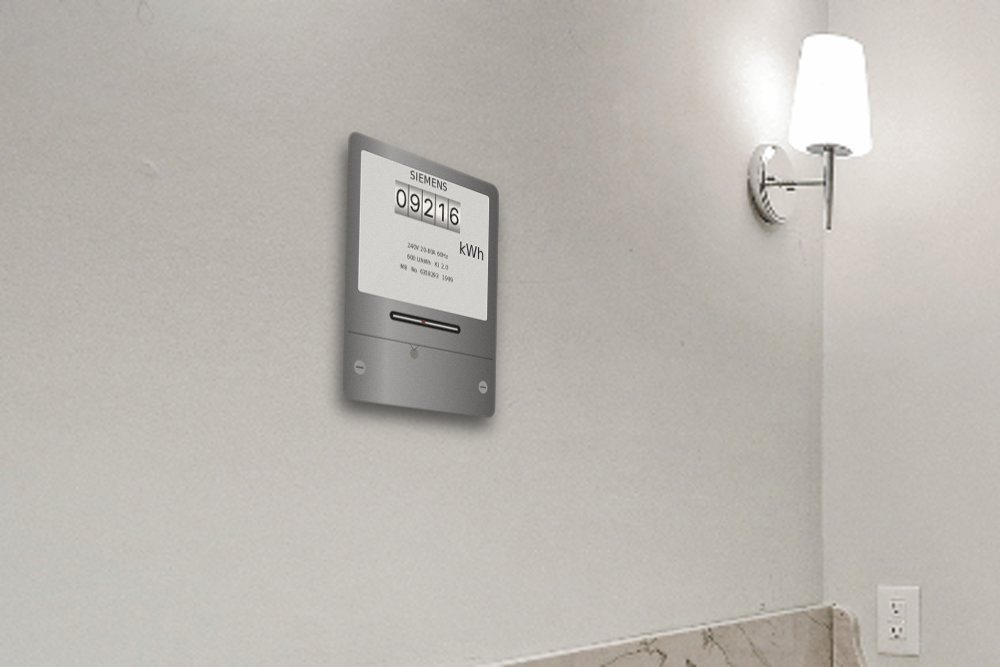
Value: **9216** kWh
